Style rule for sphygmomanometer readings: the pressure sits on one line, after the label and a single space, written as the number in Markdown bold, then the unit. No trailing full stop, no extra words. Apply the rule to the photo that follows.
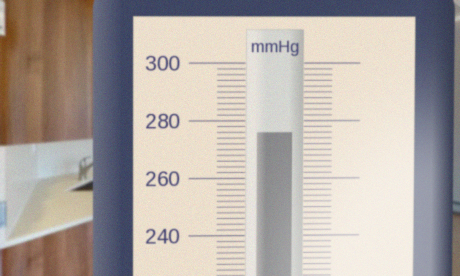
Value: **276** mmHg
